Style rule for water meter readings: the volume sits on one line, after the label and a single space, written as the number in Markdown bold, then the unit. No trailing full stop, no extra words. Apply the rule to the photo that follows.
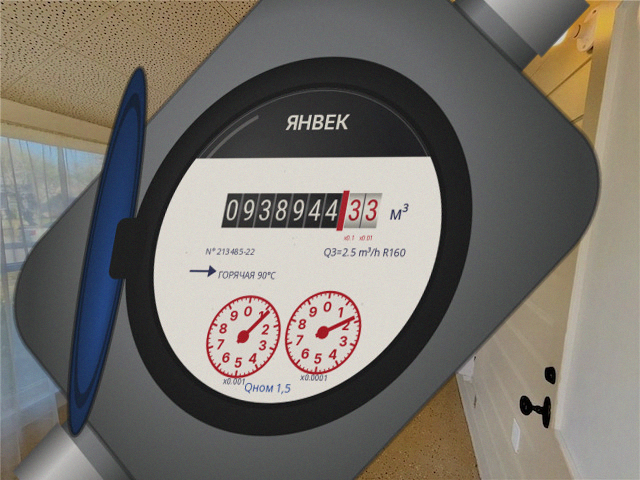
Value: **938944.3311** m³
